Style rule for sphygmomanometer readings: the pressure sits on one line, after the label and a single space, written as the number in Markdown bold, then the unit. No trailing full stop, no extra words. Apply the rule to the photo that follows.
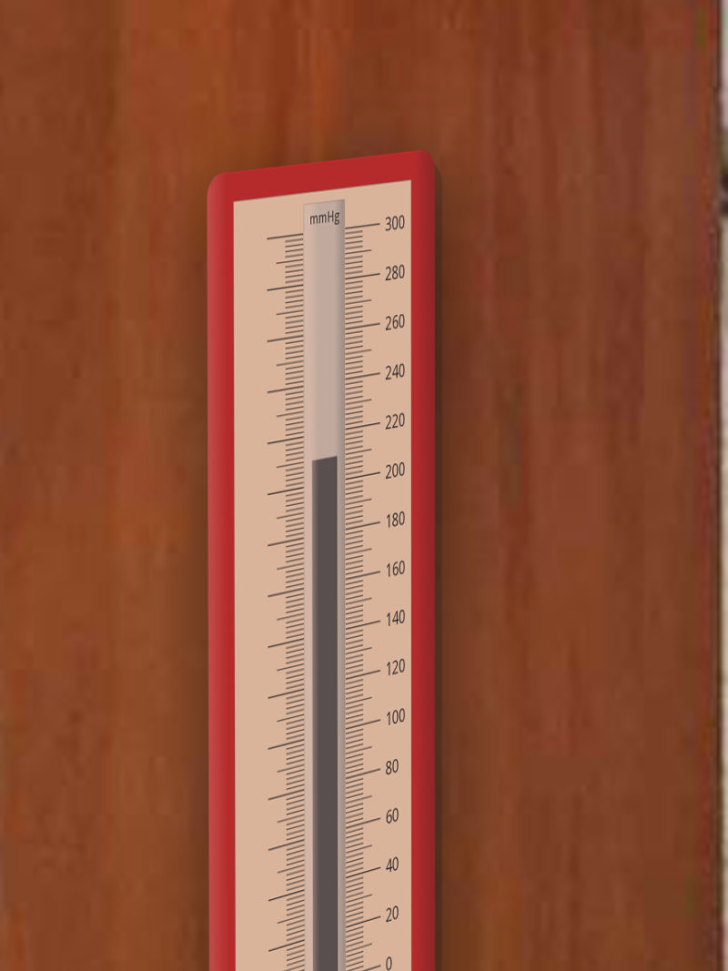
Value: **210** mmHg
